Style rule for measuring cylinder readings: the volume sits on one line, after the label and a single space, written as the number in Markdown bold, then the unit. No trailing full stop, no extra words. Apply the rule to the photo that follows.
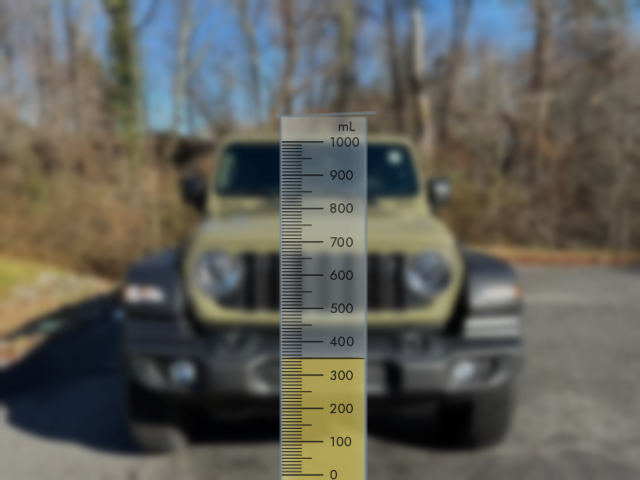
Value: **350** mL
